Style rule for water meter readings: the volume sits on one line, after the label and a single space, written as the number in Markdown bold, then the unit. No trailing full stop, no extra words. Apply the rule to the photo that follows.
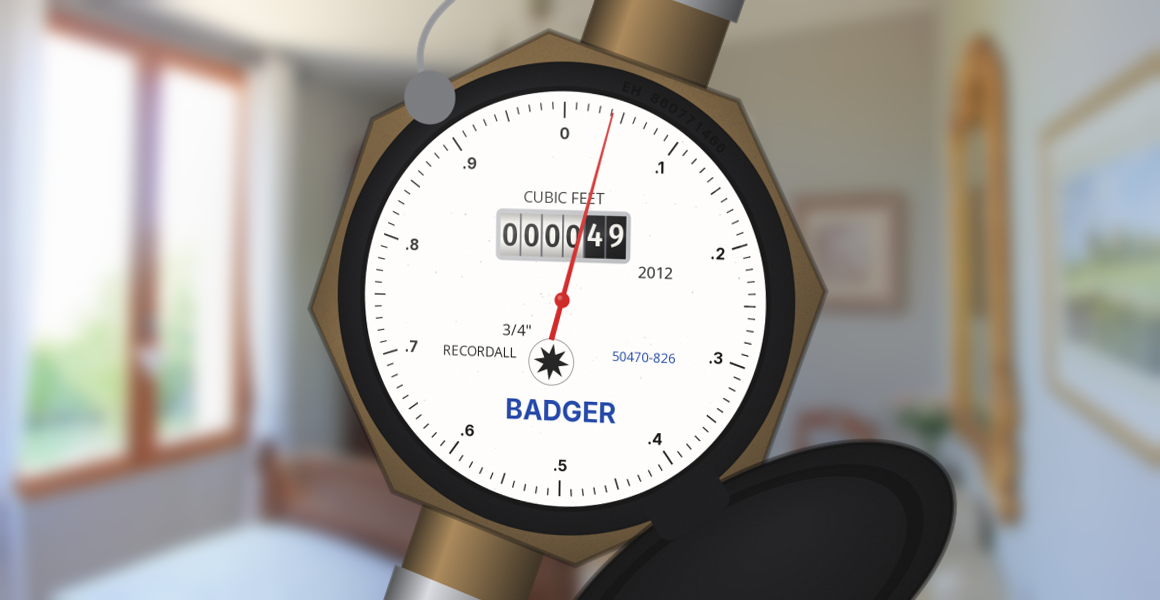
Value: **49.04** ft³
